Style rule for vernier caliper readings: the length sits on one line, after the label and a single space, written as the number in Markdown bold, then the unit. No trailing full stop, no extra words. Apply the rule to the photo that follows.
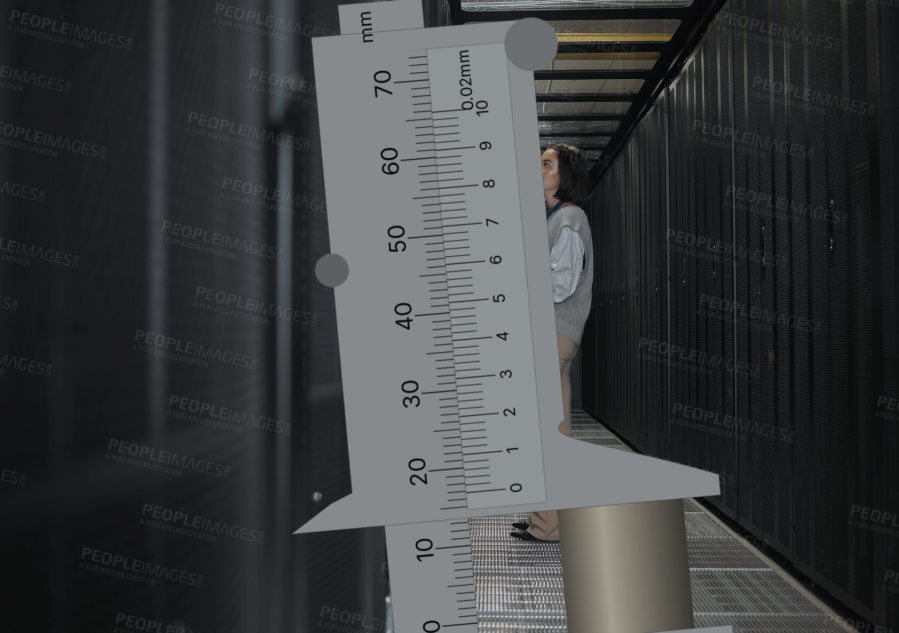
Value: **16.8** mm
